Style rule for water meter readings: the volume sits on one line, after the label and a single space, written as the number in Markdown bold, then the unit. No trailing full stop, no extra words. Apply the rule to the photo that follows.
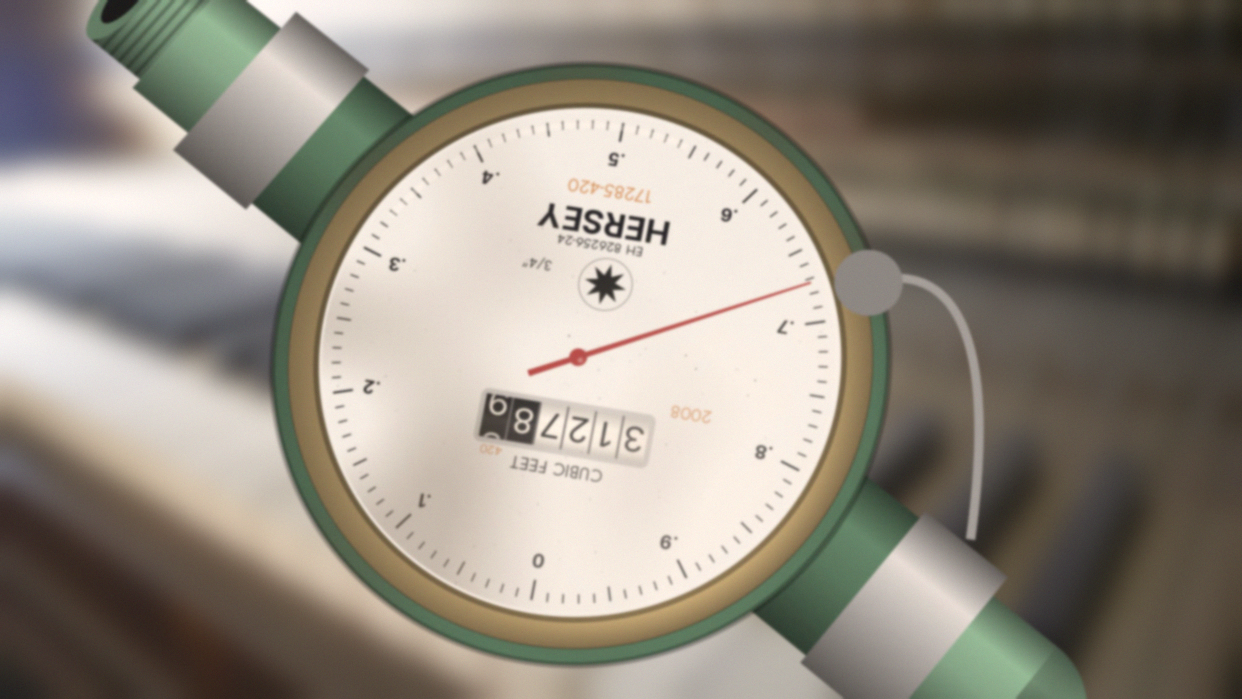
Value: **312788.67** ft³
